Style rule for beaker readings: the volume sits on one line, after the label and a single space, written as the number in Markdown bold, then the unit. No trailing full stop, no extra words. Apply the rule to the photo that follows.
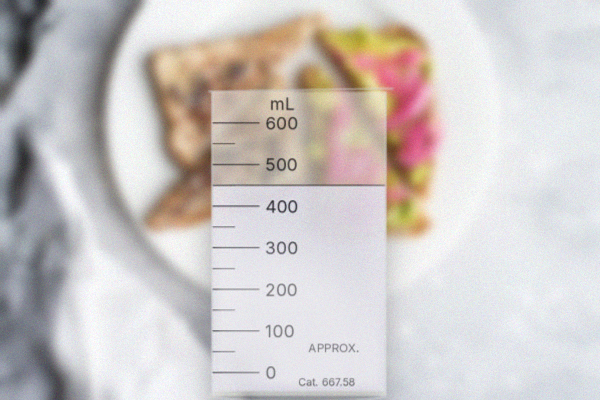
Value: **450** mL
